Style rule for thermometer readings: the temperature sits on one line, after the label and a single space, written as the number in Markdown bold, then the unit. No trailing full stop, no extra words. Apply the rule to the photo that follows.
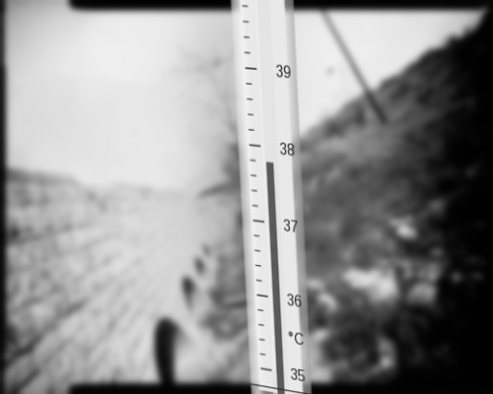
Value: **37.8** °C
